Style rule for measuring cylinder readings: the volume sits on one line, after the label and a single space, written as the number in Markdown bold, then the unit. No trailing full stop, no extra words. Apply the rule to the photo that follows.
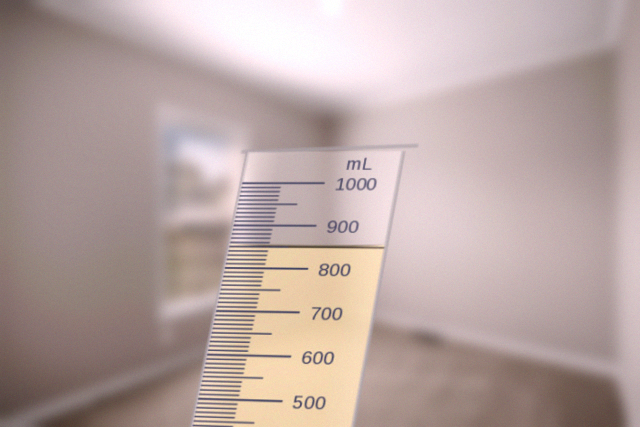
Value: **850** mL
